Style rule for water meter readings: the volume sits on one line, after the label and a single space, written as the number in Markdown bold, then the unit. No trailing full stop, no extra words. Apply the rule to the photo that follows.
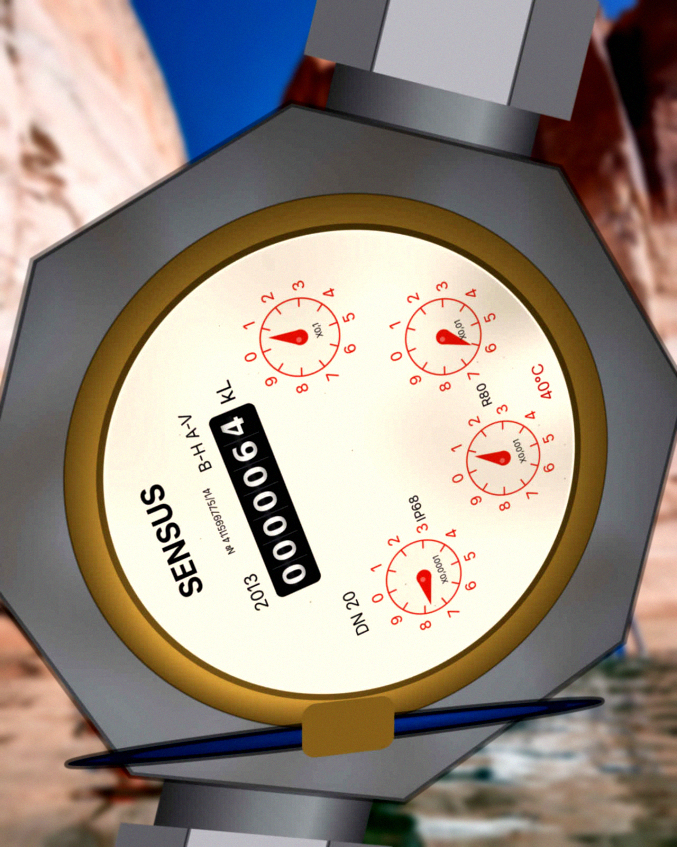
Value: **64.0607** kL
